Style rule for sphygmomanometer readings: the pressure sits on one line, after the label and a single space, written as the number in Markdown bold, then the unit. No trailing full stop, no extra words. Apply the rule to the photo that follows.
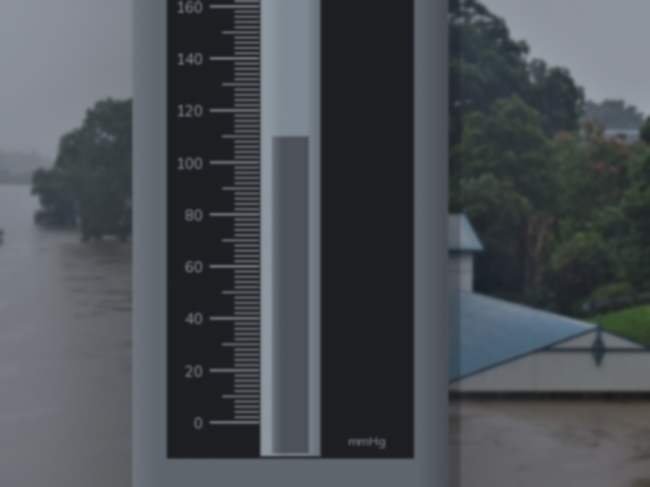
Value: **110** mmHg
